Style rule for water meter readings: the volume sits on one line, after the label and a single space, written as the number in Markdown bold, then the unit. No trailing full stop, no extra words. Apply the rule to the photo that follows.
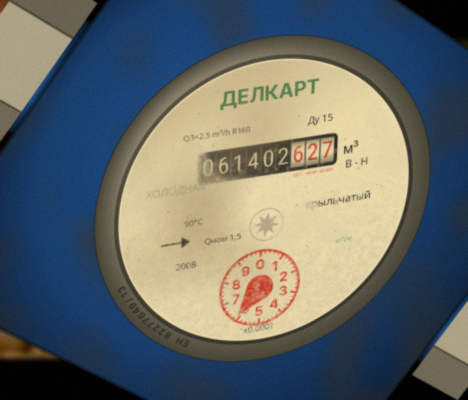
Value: **61402.6276** m³
